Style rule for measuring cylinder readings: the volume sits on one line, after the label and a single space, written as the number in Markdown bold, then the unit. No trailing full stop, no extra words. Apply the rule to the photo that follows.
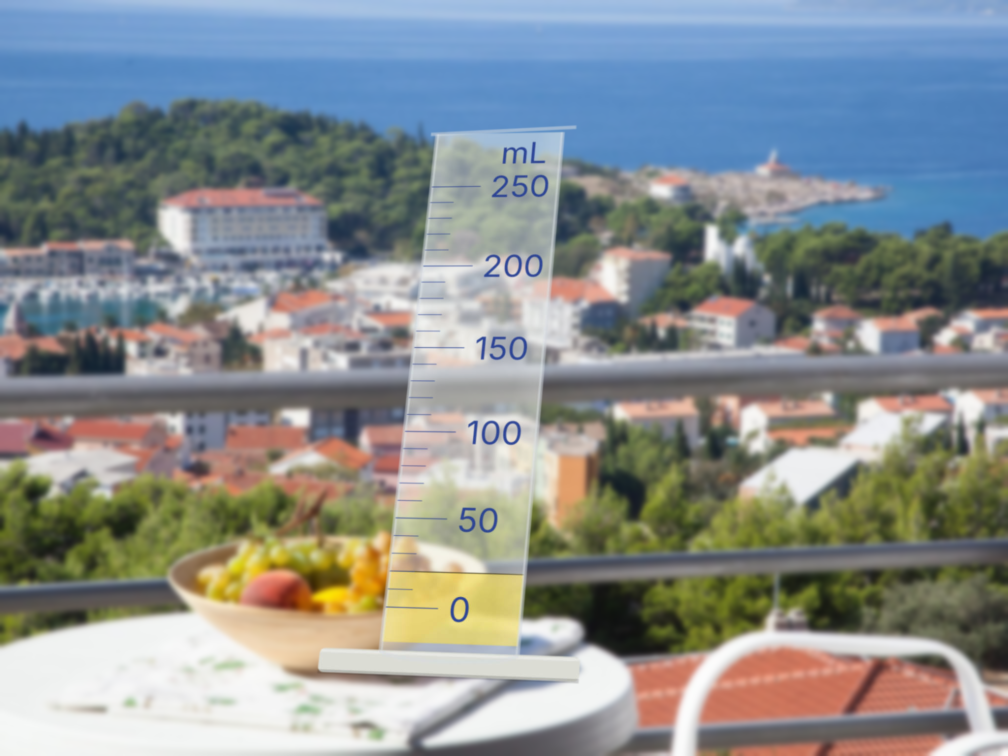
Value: **20** mL
